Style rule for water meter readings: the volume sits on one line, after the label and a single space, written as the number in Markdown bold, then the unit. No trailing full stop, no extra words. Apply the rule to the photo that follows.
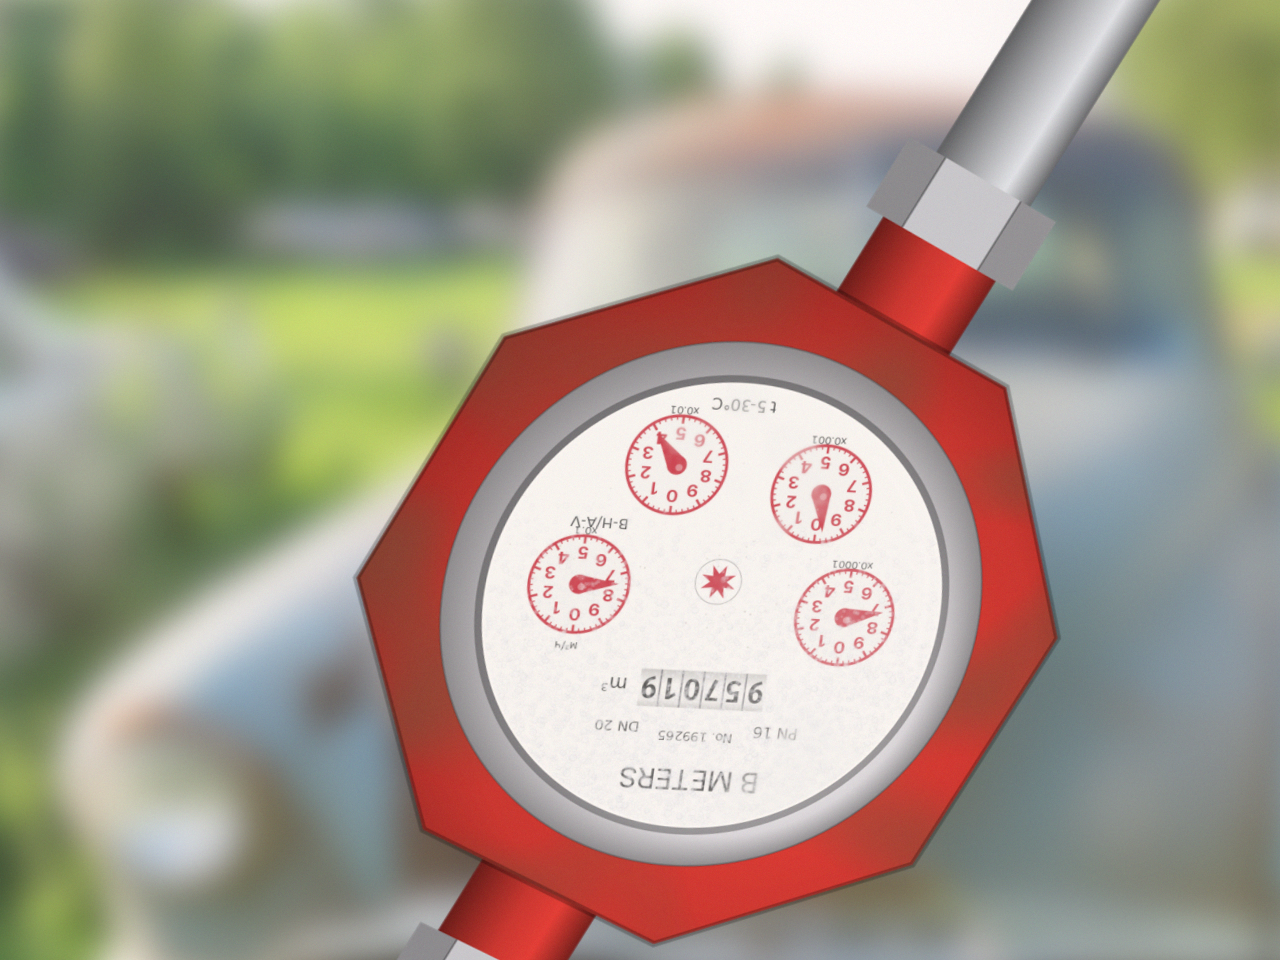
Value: **957019.7397** m³
